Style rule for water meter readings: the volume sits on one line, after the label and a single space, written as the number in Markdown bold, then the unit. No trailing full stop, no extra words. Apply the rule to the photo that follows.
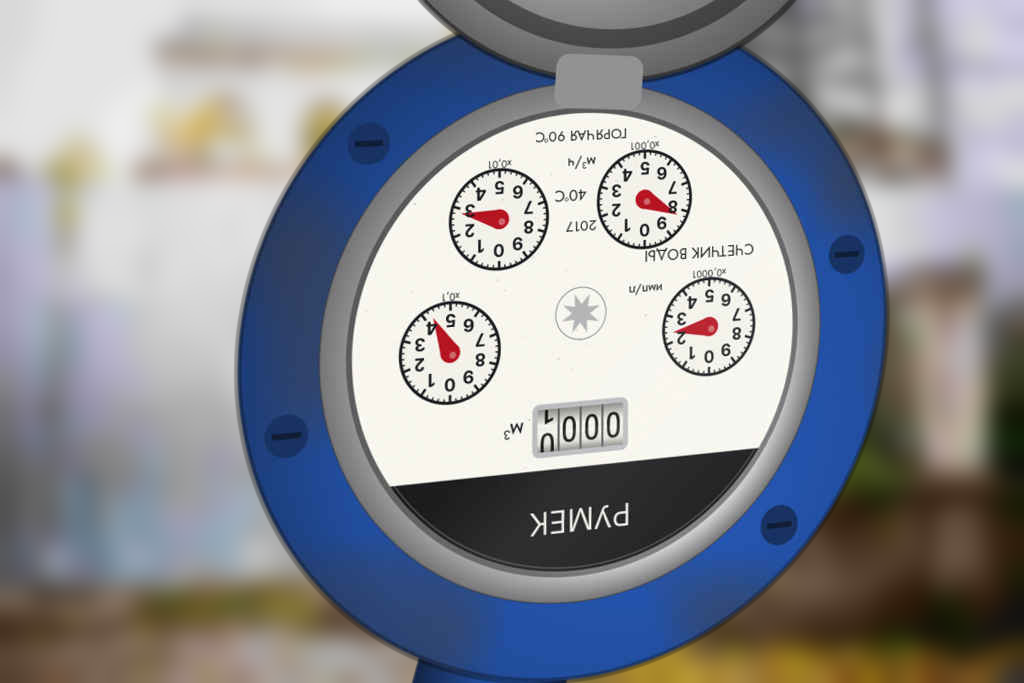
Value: **0.4282** m³
